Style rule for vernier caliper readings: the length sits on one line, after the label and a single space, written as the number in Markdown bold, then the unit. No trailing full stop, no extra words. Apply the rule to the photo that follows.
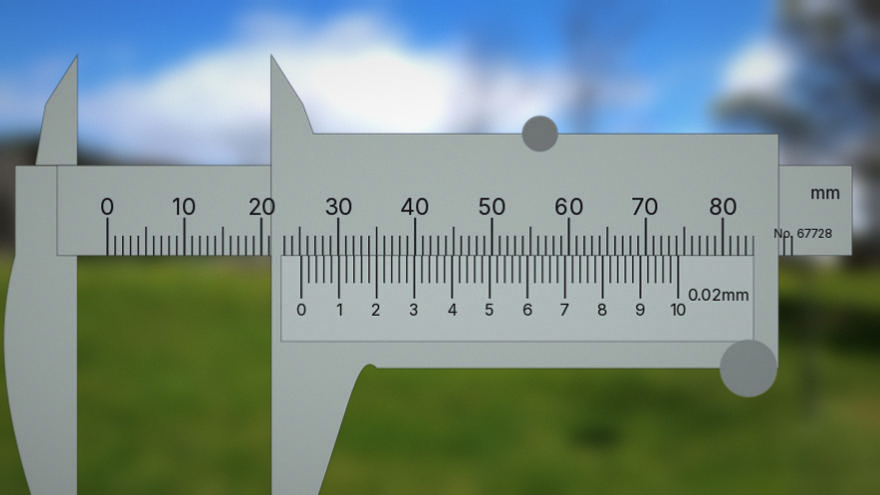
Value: **25.2** mm
